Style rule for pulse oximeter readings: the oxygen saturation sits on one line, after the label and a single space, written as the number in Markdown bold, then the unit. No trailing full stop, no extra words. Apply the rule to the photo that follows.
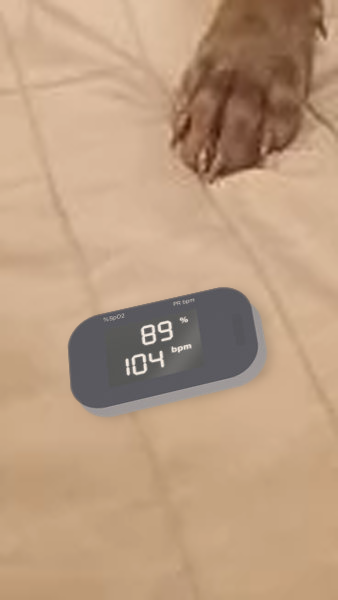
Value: **89** %
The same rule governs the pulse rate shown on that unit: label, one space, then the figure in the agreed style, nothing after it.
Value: **104** bpm
